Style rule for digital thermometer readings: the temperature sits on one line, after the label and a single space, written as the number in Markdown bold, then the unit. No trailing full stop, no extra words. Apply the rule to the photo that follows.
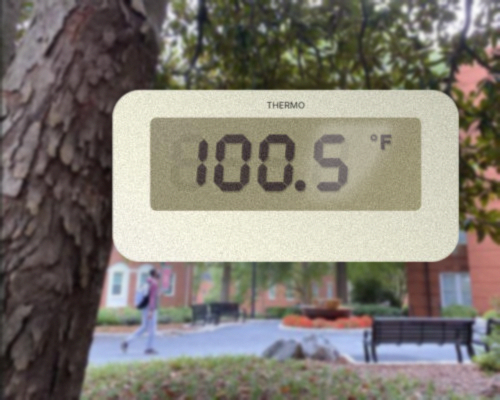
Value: **100.5** °F
